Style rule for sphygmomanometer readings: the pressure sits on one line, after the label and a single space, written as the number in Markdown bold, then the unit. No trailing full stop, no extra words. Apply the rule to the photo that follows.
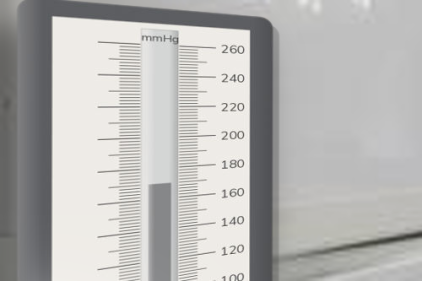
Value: **170** mmHg
